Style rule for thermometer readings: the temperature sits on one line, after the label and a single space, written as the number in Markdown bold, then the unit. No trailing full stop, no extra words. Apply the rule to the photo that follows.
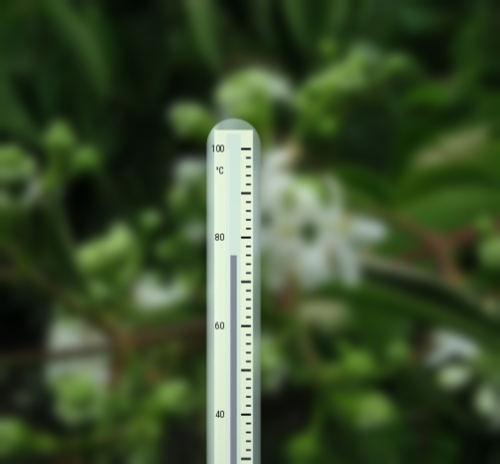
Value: **76** °C
